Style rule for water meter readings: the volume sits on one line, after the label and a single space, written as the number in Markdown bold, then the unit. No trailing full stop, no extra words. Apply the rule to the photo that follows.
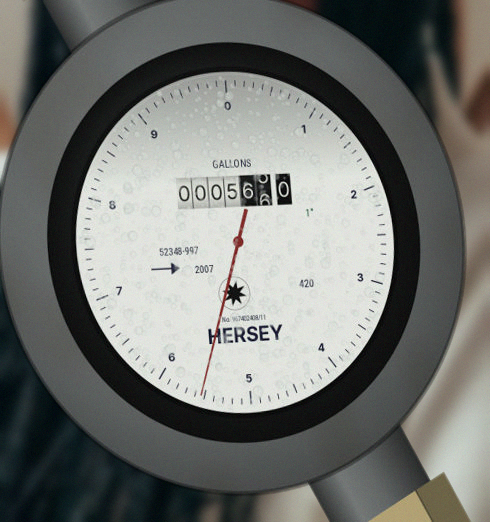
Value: **5655.5** gal
